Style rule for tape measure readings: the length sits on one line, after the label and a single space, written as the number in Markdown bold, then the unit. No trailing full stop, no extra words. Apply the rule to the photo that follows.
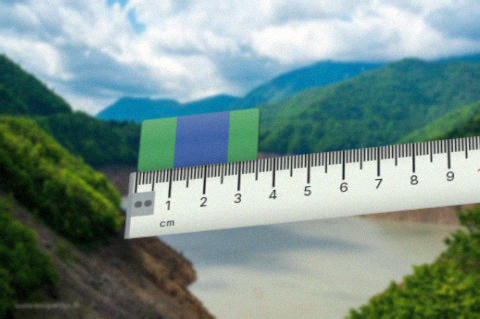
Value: **3.5** cm
